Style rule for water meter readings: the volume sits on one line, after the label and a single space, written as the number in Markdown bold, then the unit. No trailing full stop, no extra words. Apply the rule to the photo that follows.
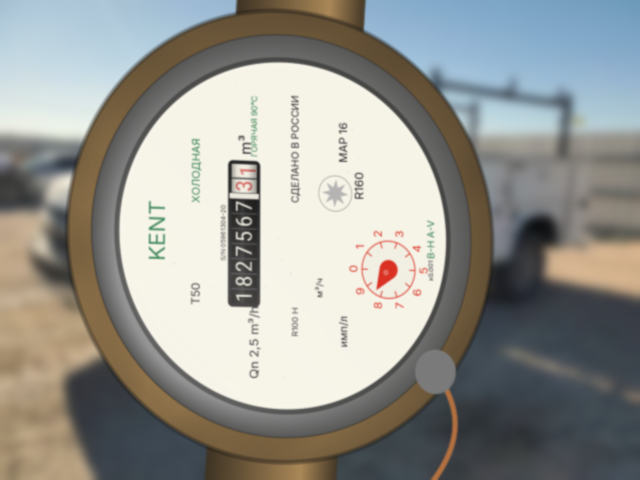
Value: **1827567.308** m³
